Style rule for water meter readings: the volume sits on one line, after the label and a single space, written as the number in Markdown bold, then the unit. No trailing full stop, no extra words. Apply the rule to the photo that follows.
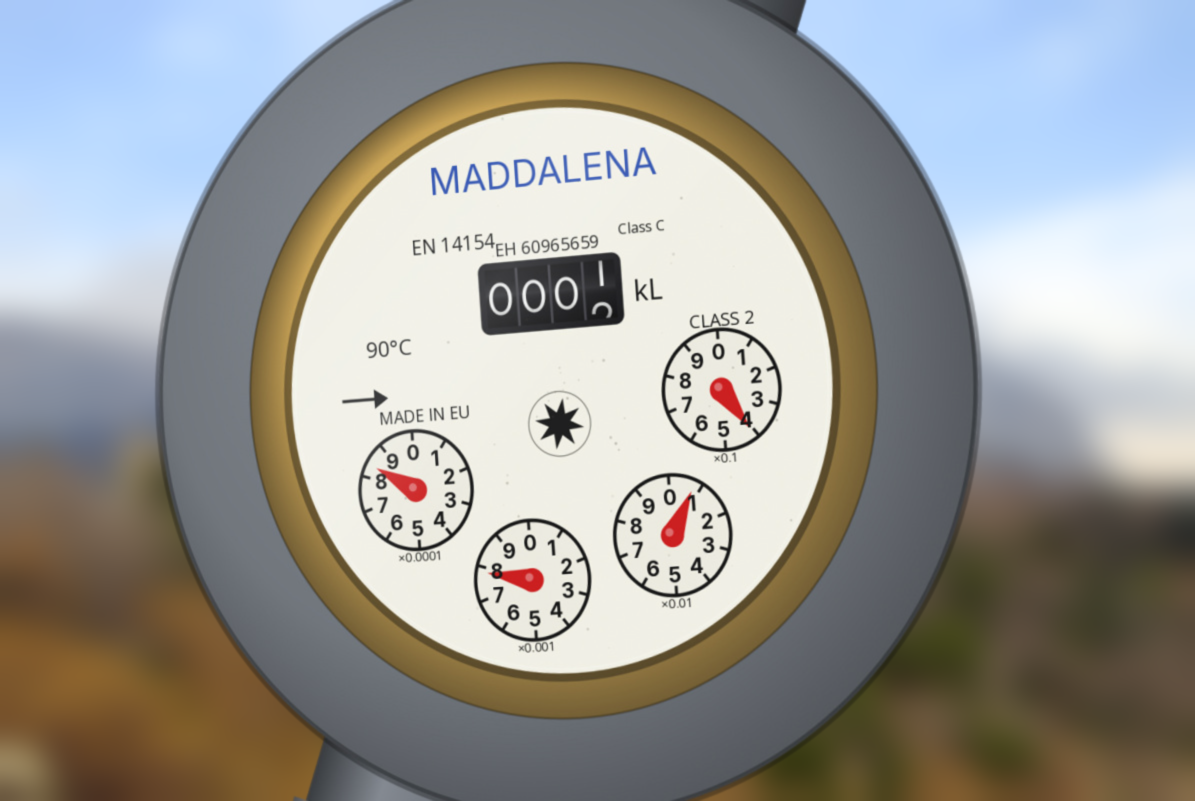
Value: **1.4078** kL
